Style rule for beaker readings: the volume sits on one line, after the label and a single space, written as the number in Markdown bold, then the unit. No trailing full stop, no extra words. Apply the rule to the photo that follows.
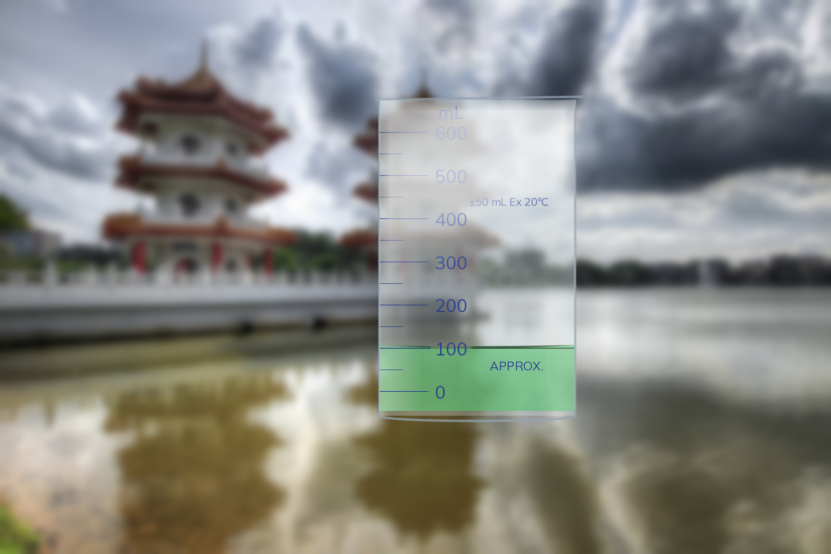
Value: **100** mL
